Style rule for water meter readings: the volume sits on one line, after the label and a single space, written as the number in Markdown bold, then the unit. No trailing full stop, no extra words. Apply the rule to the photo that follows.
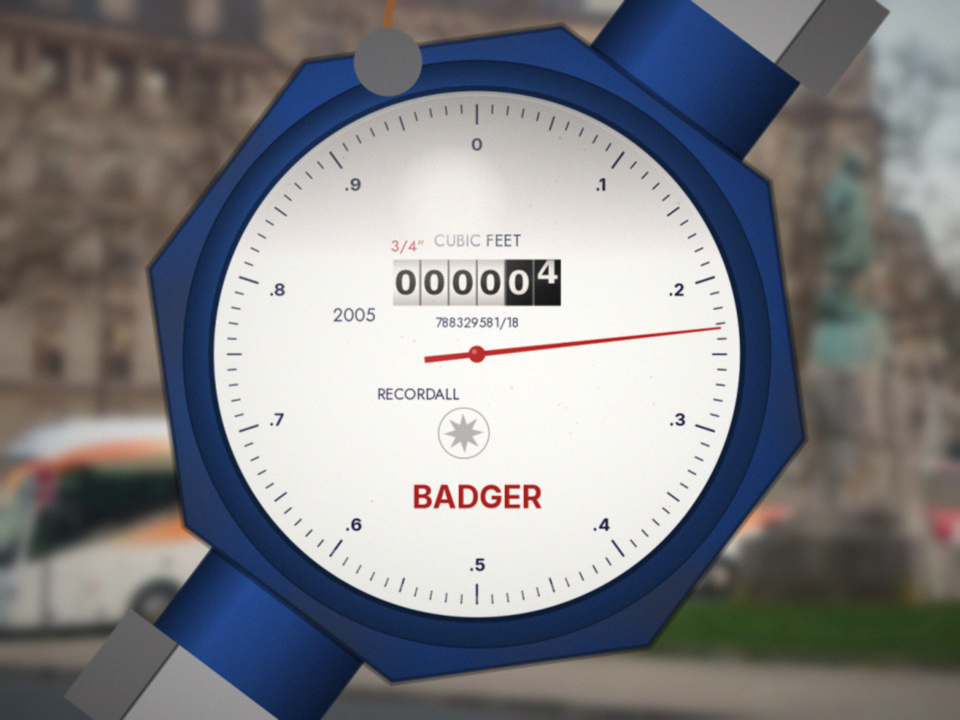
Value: **4.23** ft³
